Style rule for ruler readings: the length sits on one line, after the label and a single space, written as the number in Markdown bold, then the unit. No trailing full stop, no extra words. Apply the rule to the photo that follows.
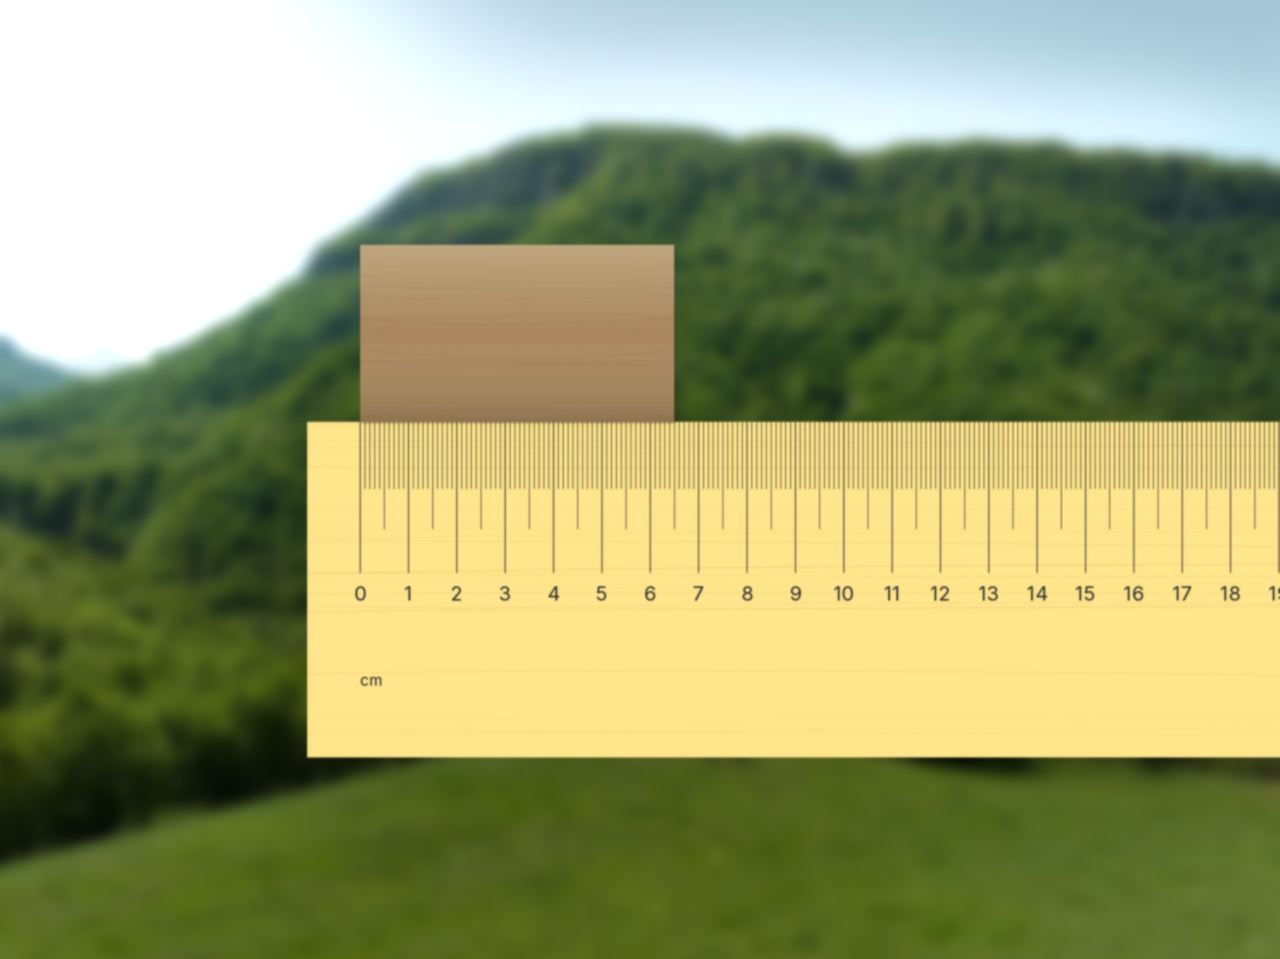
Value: **6.5** cm
